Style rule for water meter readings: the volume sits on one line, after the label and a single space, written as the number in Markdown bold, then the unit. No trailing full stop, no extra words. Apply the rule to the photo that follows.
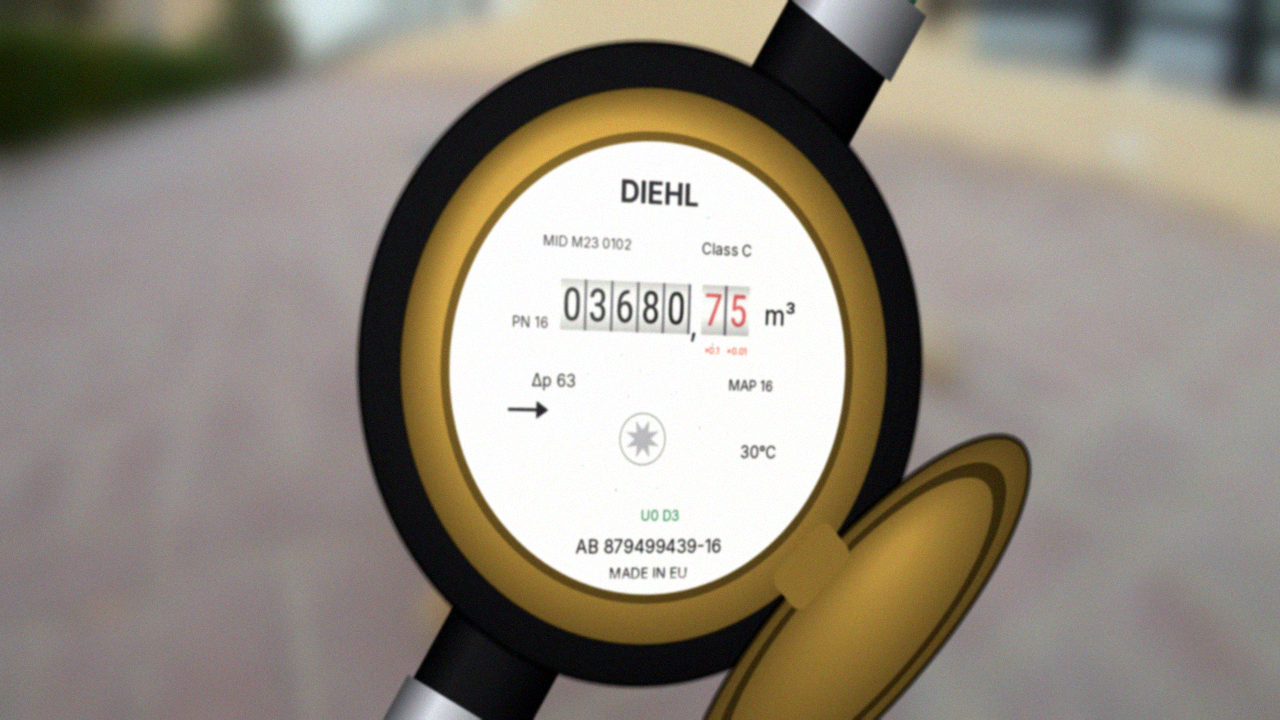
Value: **3680.75** m³
